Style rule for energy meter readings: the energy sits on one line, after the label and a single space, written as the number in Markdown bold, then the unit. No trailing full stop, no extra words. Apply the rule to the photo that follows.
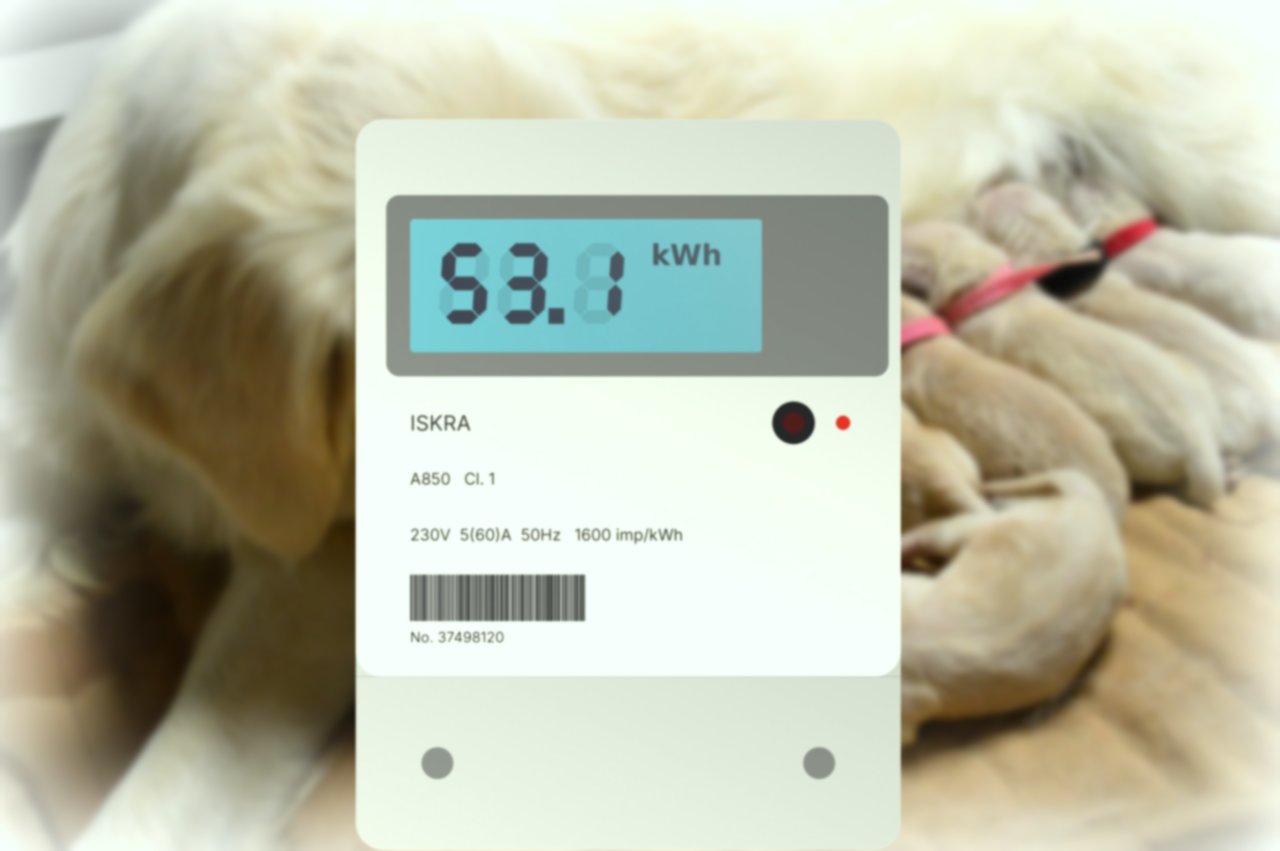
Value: **53.1** kWh
